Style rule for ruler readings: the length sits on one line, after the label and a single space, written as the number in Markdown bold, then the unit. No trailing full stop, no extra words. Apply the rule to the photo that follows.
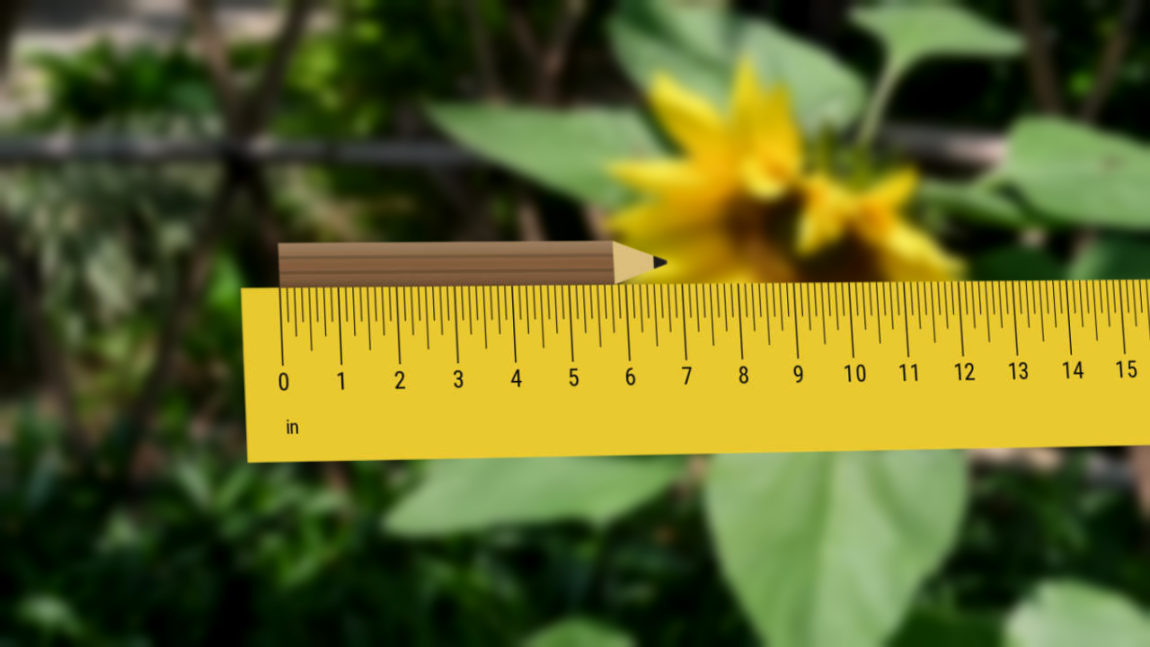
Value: **6.75** in
